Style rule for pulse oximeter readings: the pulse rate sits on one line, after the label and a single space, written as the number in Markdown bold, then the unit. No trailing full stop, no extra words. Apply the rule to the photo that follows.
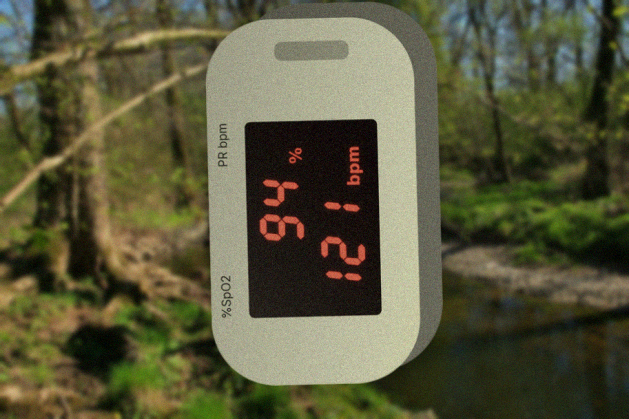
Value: **121** bpm
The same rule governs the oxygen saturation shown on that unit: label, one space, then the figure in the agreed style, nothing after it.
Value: **94** %
